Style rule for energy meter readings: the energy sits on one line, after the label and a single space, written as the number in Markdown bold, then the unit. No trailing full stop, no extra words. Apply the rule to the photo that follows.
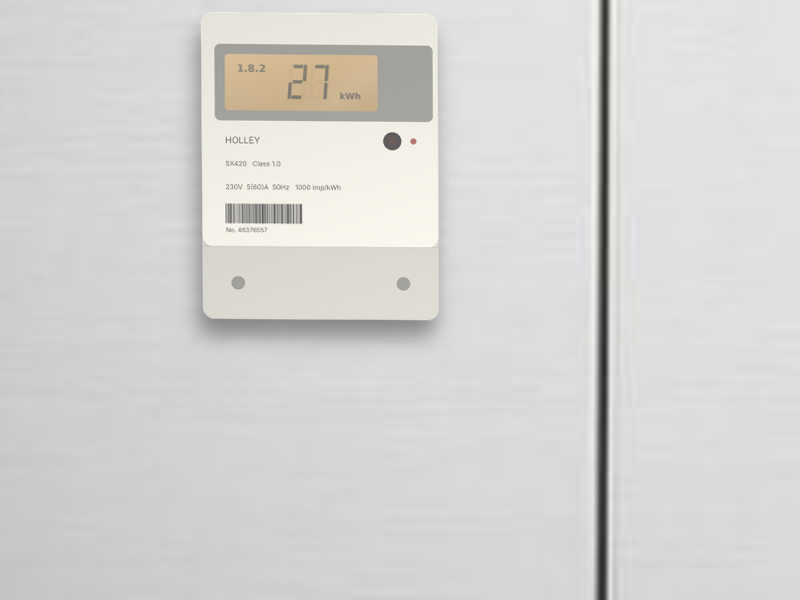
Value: **27** kWh
